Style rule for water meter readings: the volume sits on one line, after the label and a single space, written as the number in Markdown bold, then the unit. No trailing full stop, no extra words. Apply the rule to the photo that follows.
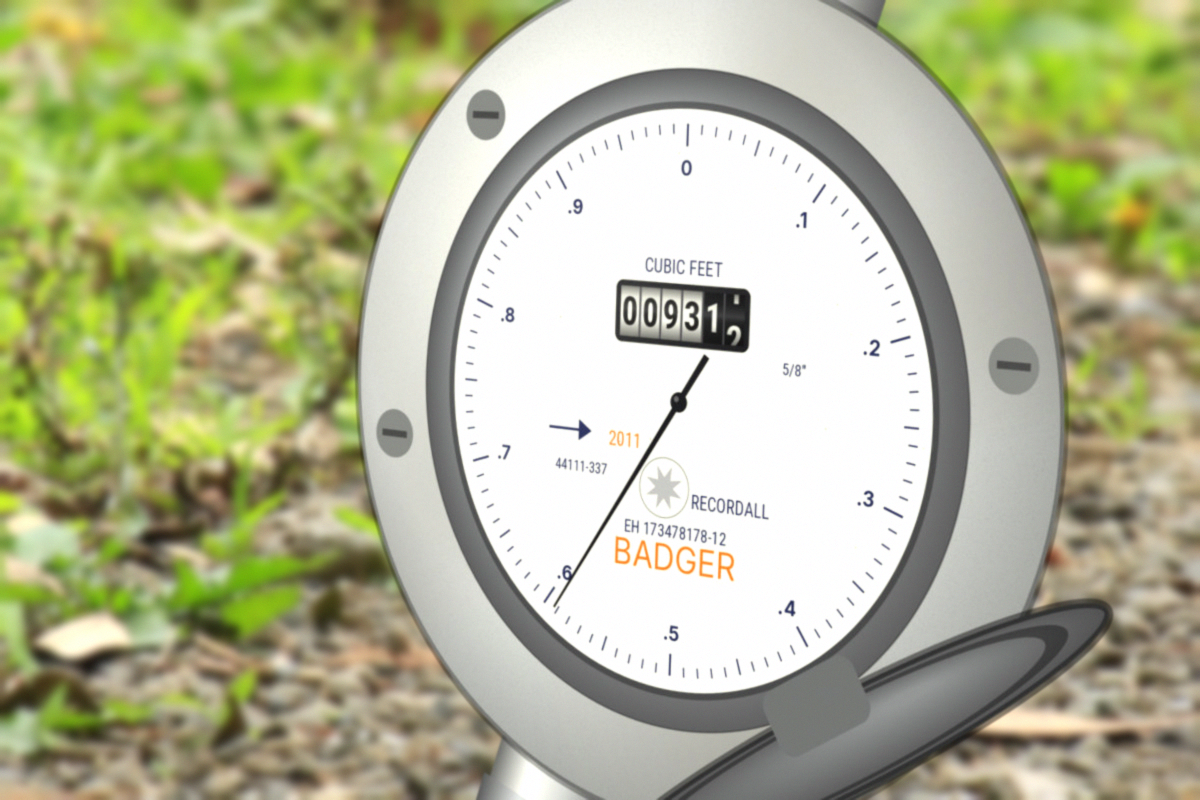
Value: **9311.59** ft³
